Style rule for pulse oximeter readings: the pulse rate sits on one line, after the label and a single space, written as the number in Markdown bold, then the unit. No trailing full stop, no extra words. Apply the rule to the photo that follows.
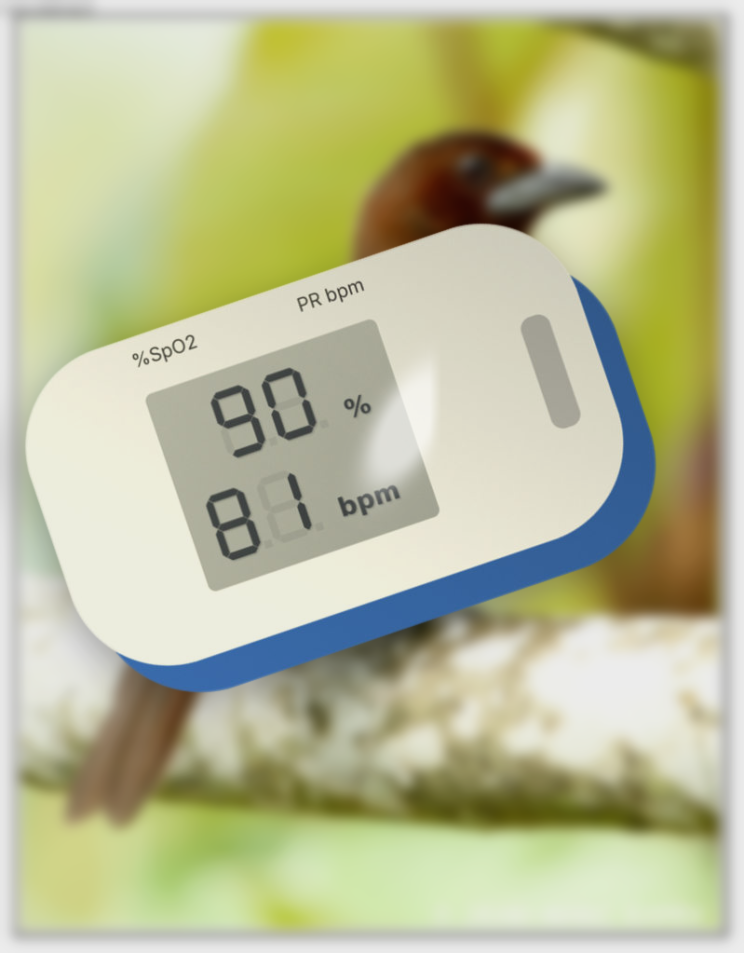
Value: **81** bpm
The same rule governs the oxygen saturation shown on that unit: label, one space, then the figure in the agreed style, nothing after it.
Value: **90** %
